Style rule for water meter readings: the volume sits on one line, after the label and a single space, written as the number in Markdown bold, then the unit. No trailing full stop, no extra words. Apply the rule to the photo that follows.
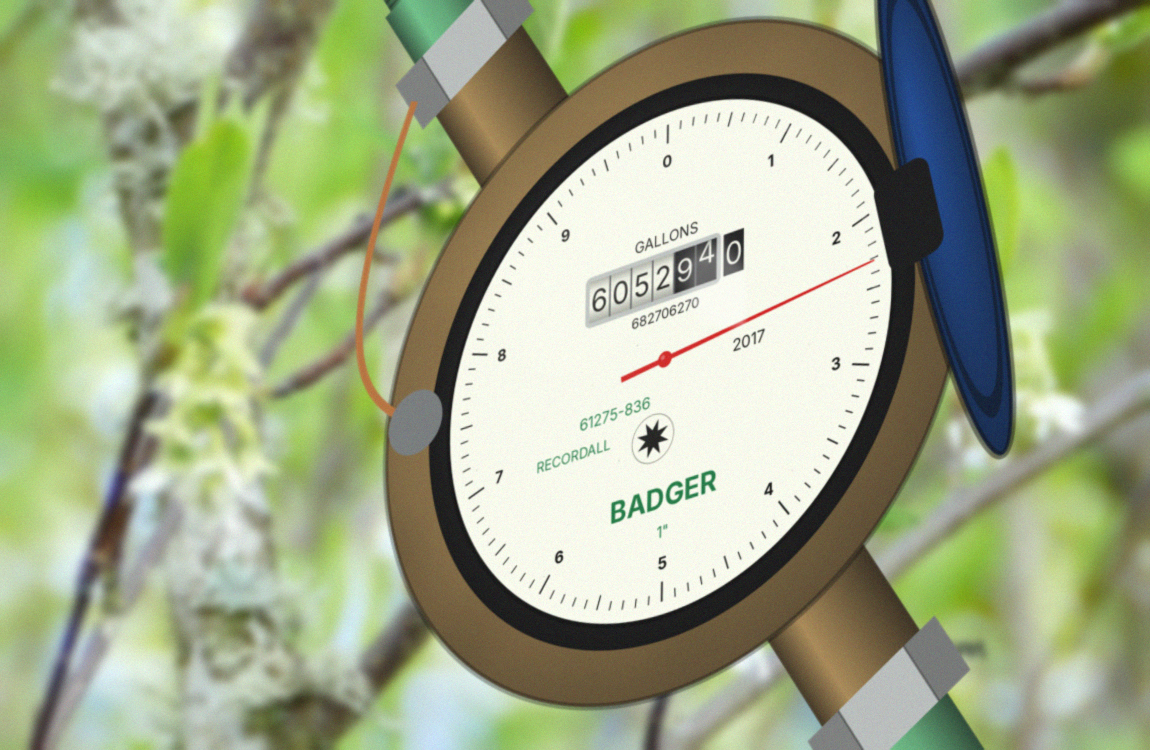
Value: **6052942.3** gal
